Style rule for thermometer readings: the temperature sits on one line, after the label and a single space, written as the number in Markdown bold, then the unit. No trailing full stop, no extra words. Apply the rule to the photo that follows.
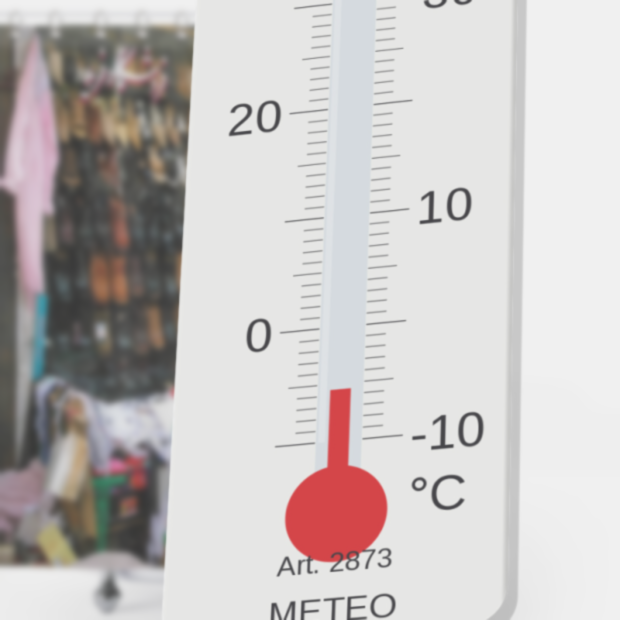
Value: **-5.5** °C
